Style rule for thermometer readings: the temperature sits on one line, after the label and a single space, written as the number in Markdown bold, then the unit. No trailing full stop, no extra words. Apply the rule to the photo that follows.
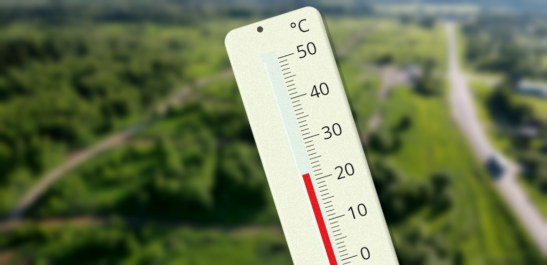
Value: **22** °C
